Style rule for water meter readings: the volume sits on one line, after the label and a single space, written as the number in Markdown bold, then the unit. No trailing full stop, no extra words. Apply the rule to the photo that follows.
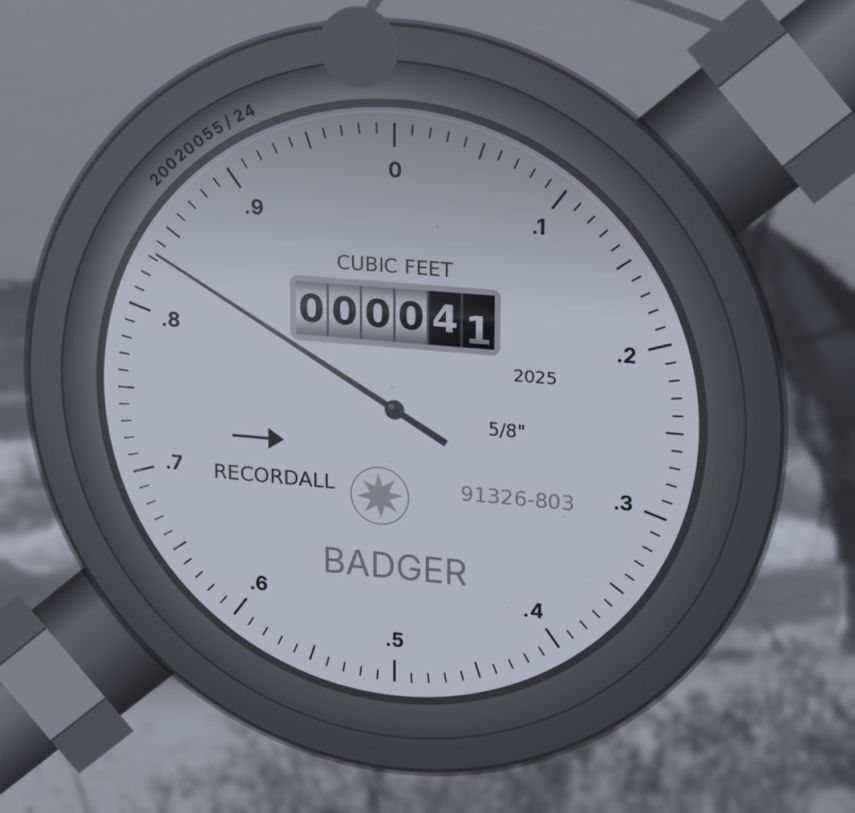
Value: **40.83** ft³
